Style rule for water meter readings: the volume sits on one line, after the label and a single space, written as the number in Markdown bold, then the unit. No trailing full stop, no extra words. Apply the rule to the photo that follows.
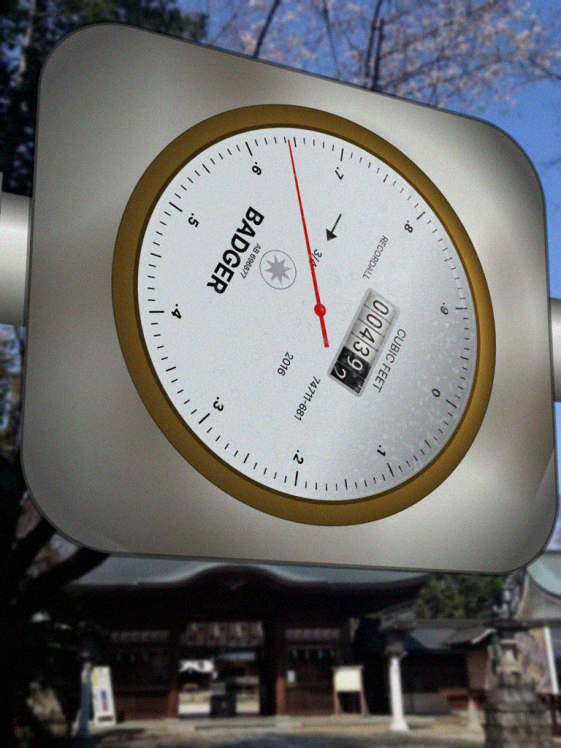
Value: **4391.64** ft³
